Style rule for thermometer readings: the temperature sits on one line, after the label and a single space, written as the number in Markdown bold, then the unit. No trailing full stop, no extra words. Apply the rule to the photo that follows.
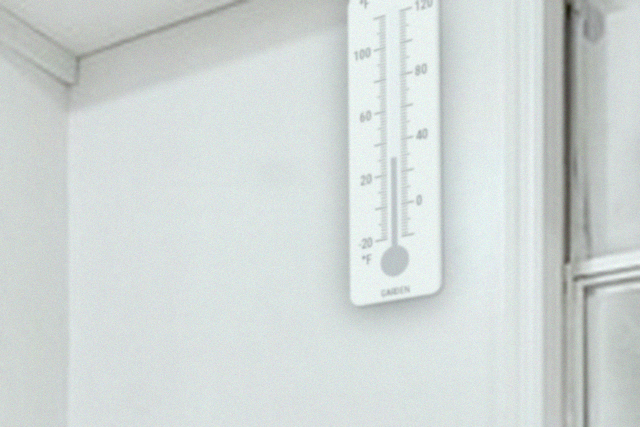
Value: **30** °F
